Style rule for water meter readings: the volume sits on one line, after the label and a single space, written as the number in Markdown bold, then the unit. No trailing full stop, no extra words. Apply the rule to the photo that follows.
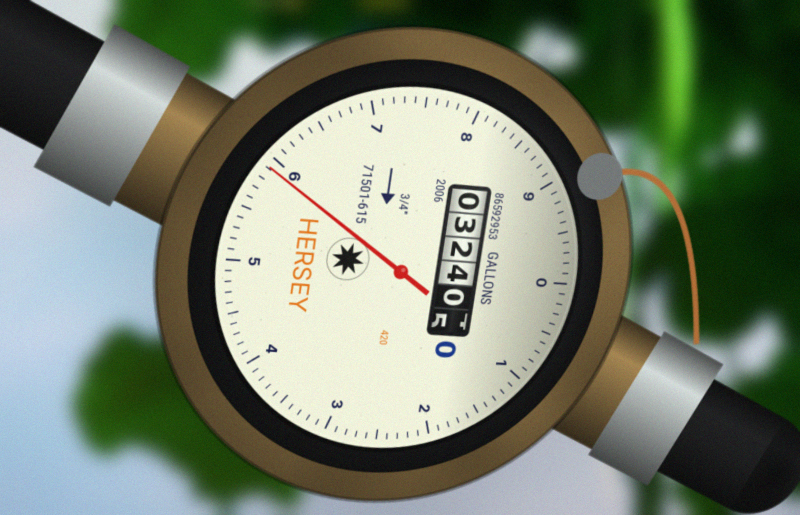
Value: **324045.9** gal
